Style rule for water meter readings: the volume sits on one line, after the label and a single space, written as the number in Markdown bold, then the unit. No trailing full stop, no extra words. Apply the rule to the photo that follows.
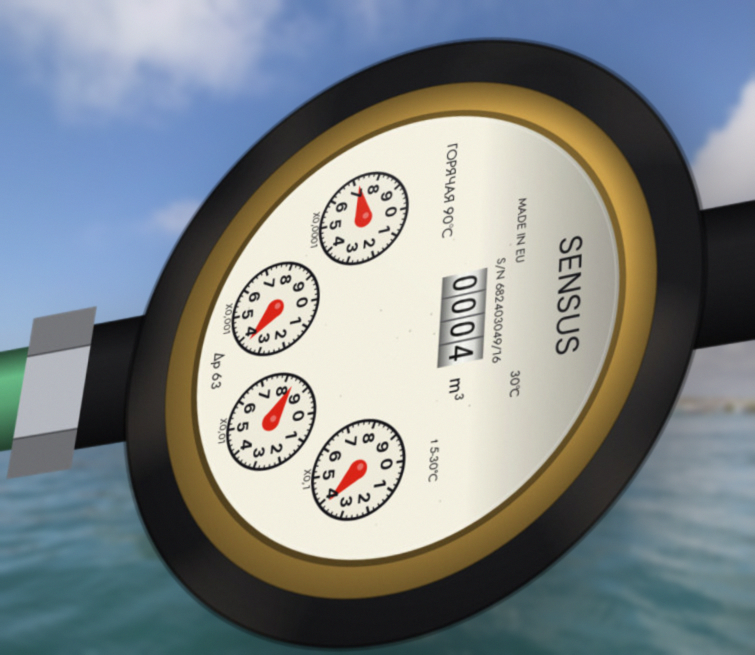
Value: **4.3837** m³
